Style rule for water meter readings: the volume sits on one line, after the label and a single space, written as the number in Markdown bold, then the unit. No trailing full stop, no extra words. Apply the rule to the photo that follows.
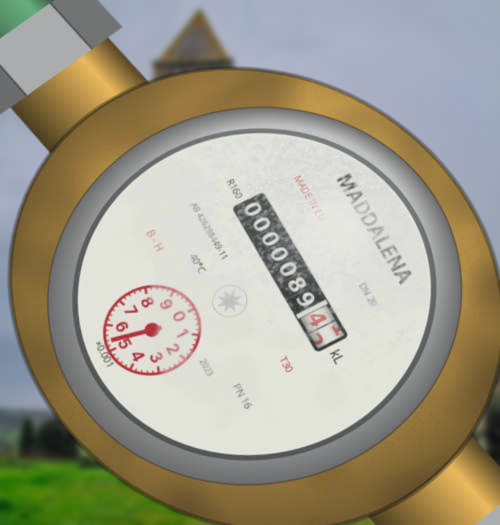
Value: **89.415** kL
